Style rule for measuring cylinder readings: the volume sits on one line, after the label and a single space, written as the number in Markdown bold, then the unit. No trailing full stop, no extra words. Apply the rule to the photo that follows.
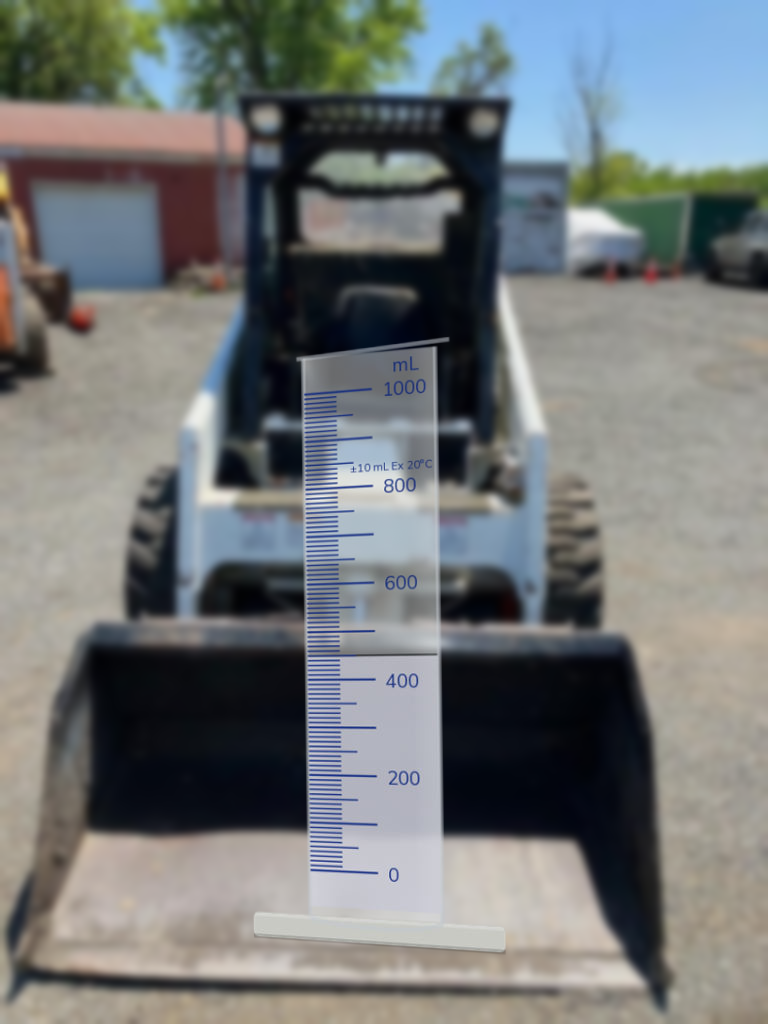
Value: **450** mL
